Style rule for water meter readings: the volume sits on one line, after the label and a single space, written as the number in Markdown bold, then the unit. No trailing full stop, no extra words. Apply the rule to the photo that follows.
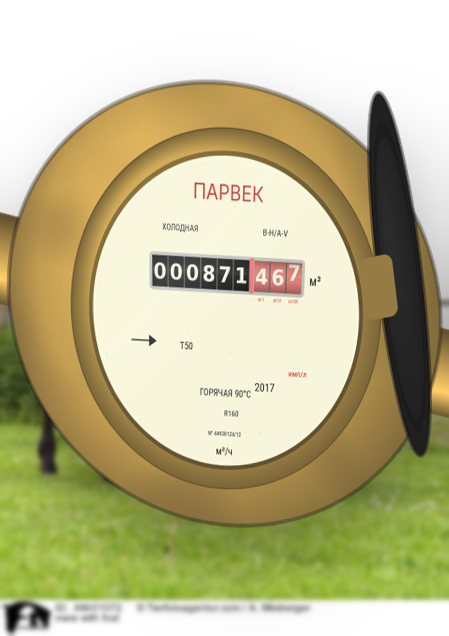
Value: **871.467** m³
